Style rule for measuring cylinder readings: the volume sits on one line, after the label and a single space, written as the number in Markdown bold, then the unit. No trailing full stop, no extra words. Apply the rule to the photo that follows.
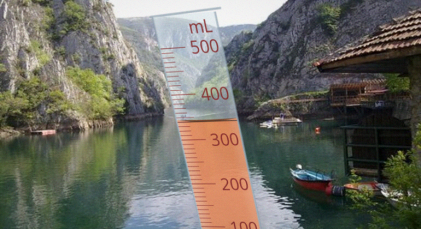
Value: **340** mL
